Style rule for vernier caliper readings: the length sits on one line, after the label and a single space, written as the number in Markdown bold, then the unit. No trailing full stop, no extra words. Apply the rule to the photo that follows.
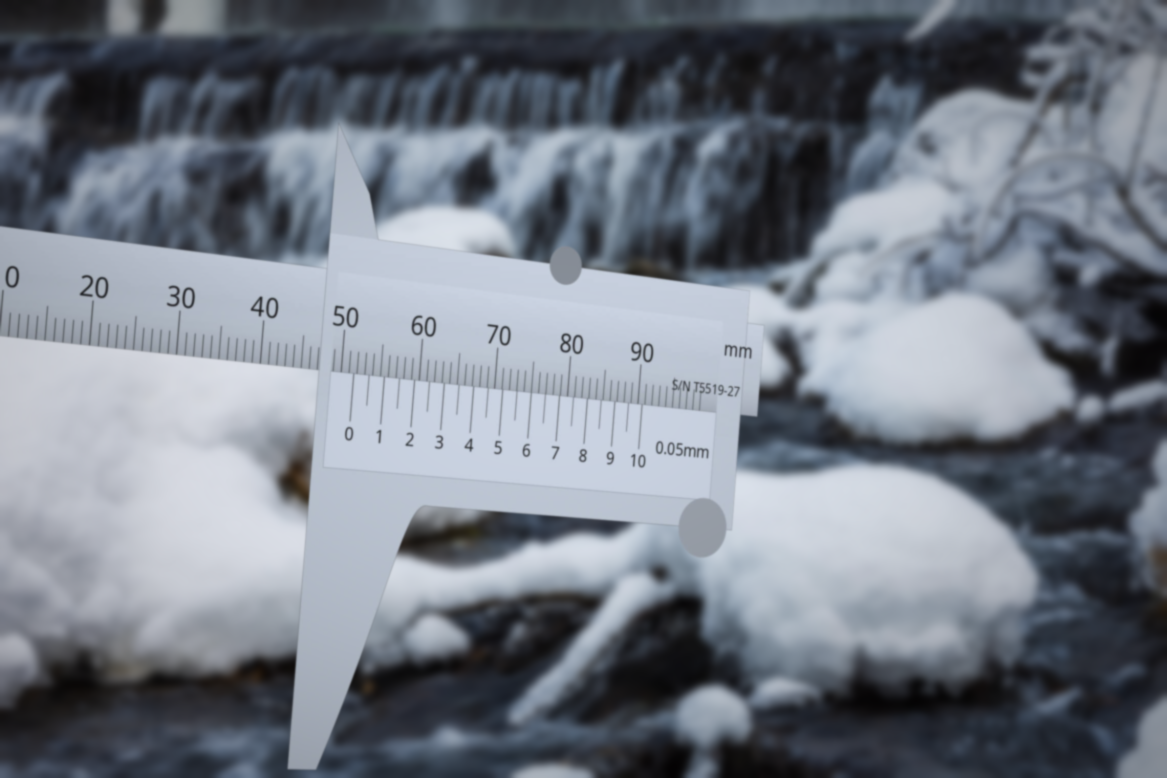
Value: **51.6** mm
